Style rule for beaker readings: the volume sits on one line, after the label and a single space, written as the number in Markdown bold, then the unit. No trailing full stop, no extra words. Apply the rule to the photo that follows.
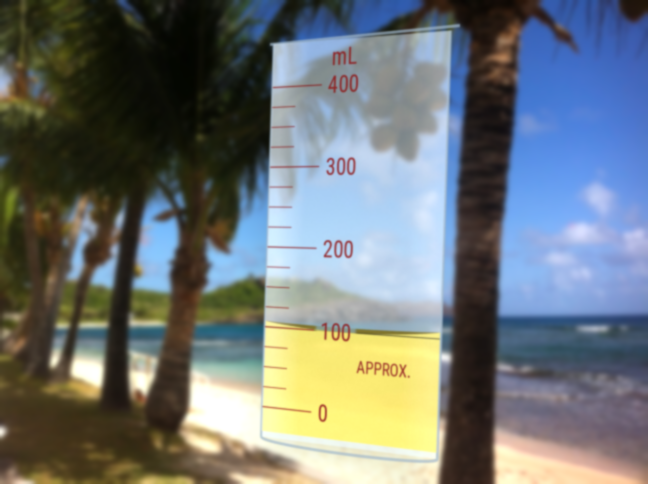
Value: **100** mL
